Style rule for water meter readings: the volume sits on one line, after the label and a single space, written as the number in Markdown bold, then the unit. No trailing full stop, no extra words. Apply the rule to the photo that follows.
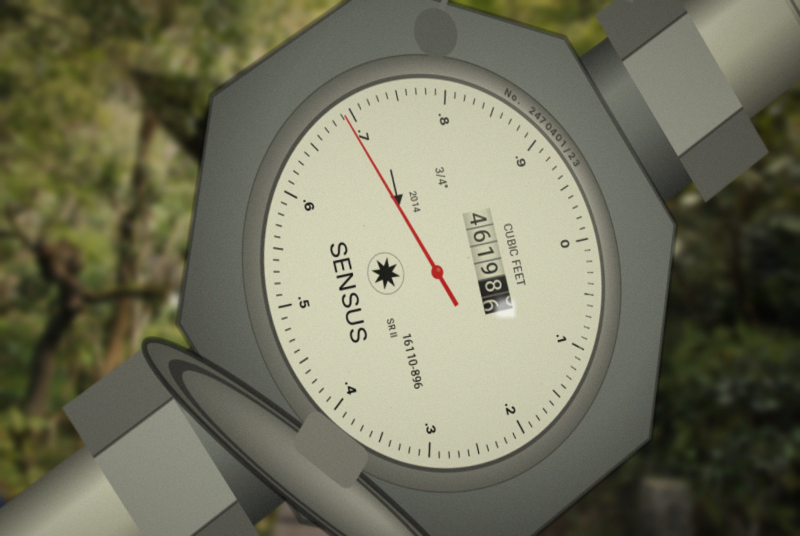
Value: **461985.69** ft³
